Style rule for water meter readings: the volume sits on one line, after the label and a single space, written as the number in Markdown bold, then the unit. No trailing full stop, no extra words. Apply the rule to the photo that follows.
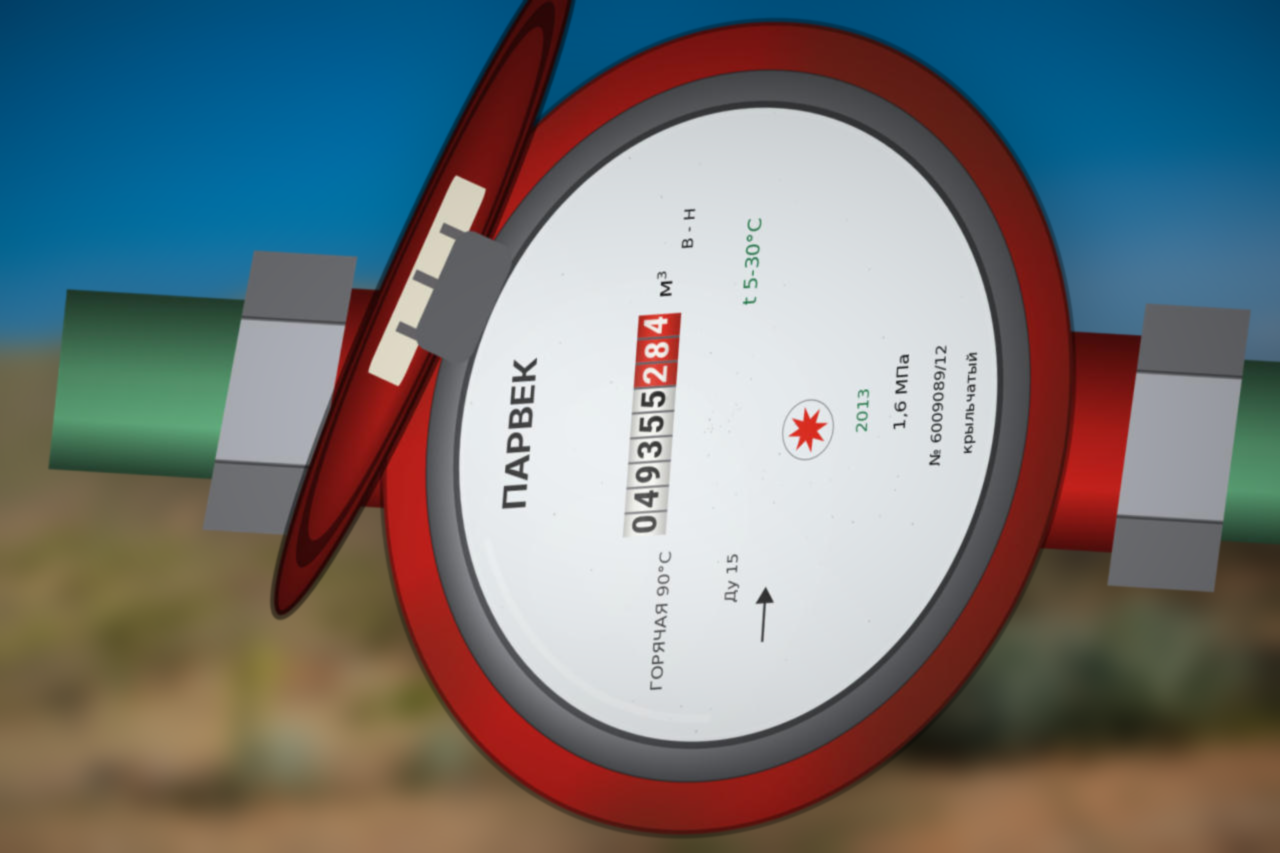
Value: **49355.284** m³
